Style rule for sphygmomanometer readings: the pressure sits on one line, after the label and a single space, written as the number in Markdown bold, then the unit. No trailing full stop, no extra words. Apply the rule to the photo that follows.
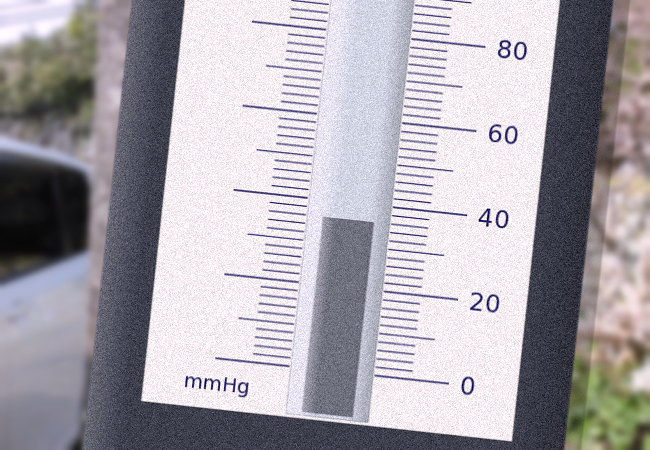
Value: **36** mmHg
